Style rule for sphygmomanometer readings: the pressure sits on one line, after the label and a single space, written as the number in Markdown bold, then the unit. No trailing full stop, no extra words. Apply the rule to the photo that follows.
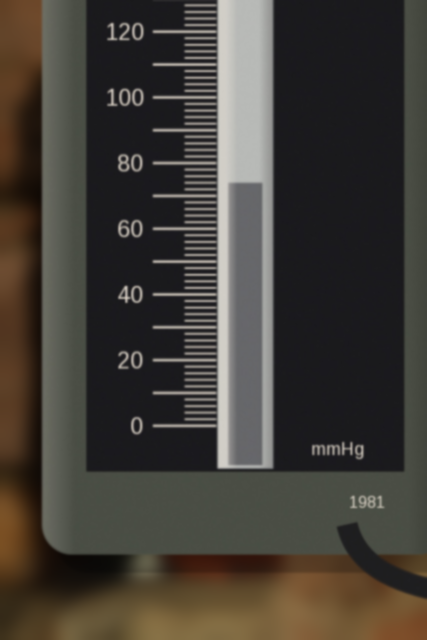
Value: **74** mmHg
